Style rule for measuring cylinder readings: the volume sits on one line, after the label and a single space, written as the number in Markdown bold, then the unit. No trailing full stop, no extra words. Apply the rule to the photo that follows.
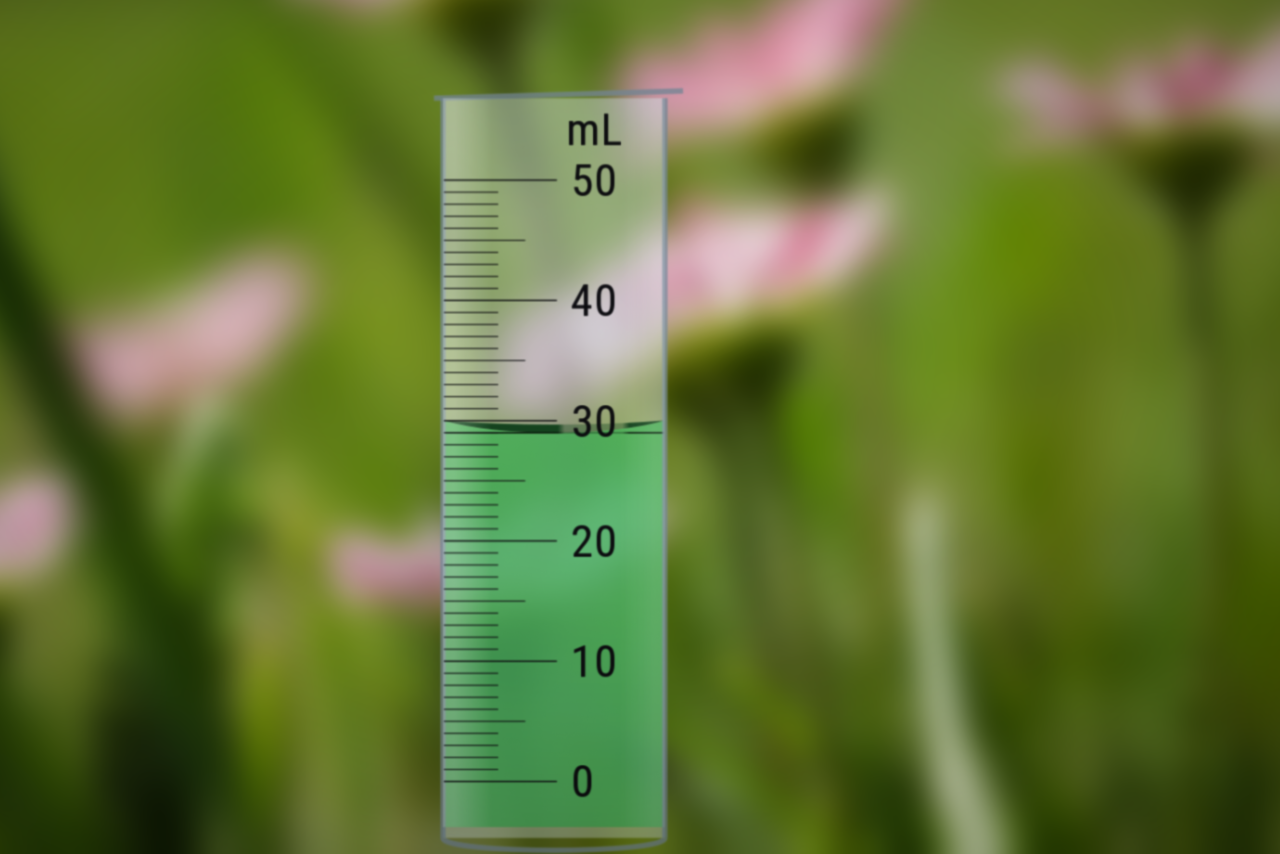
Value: **29** mL
